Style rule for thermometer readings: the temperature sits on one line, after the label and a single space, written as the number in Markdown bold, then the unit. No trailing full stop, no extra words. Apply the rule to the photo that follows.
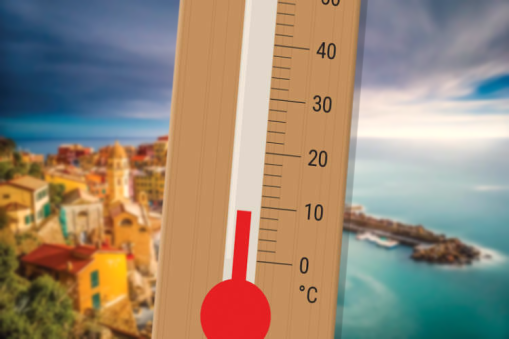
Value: **9** °C
